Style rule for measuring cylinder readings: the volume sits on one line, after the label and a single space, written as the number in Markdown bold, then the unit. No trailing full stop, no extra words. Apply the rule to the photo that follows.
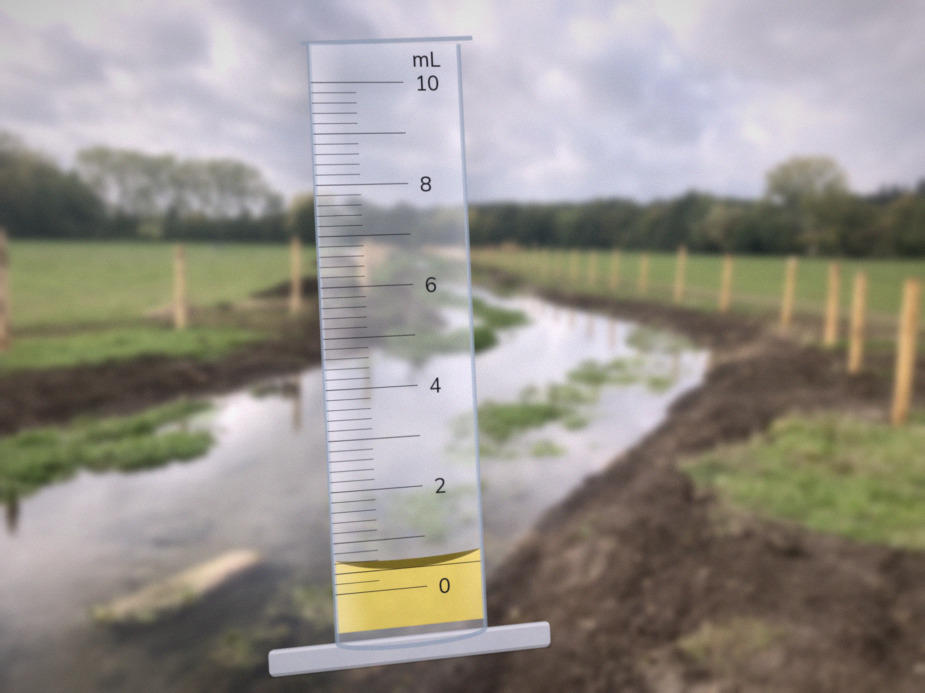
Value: **0.4** mL
